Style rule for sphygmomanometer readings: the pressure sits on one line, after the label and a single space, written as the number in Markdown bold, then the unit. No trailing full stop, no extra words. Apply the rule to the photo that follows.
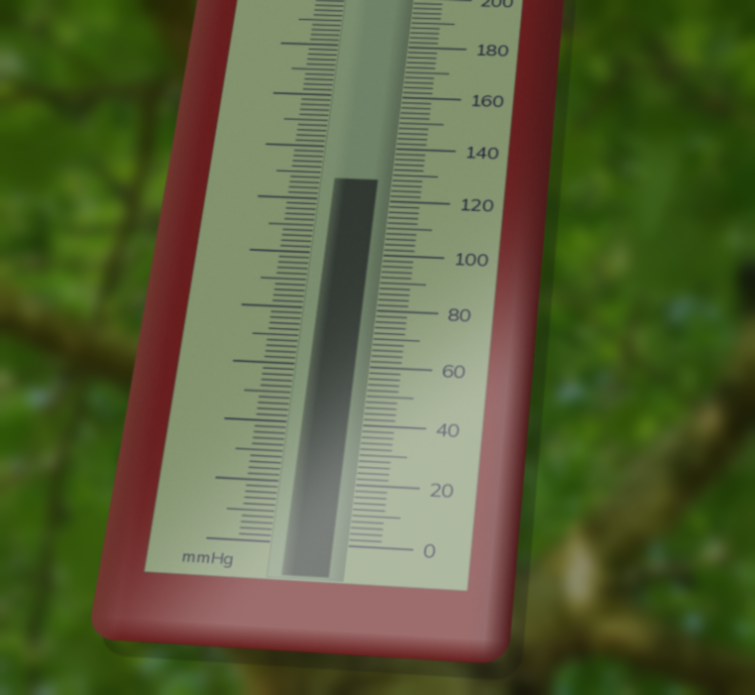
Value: **128** mmHg
